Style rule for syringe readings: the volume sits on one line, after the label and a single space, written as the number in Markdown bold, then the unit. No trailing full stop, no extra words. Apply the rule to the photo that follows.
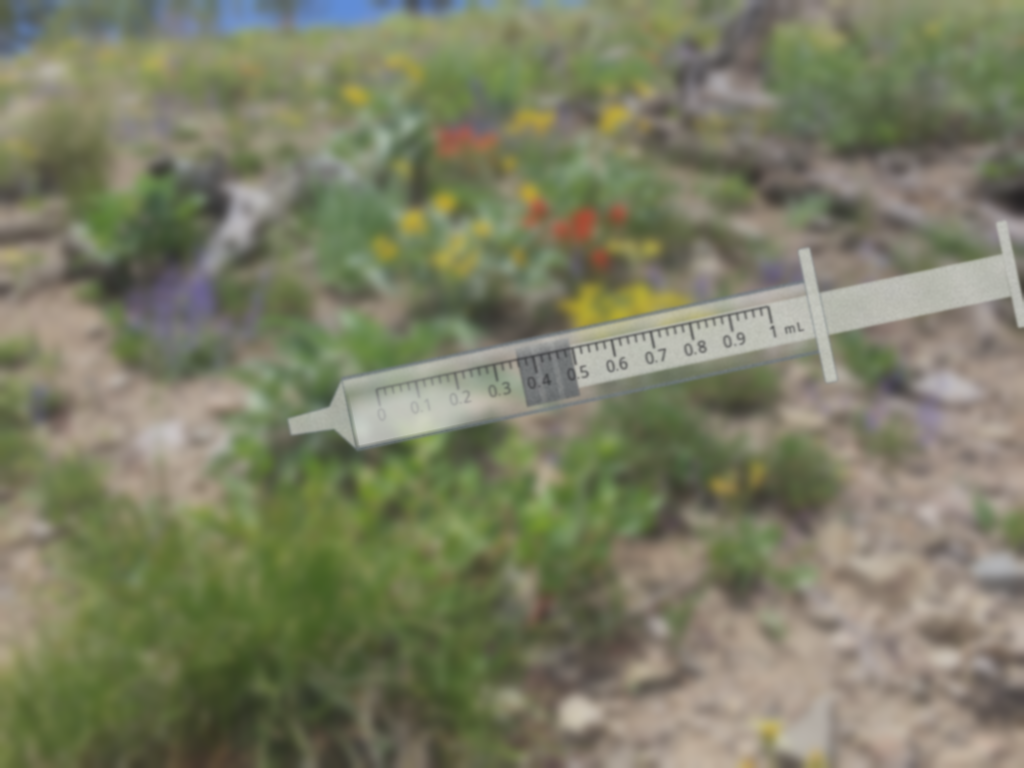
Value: **0.36** mL
